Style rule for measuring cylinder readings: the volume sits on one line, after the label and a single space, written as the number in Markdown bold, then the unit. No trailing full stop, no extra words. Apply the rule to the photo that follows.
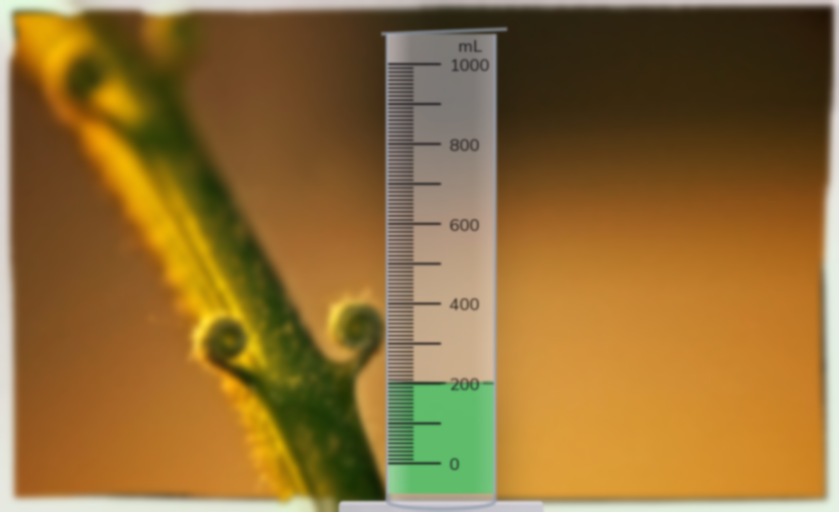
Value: **200** mL
